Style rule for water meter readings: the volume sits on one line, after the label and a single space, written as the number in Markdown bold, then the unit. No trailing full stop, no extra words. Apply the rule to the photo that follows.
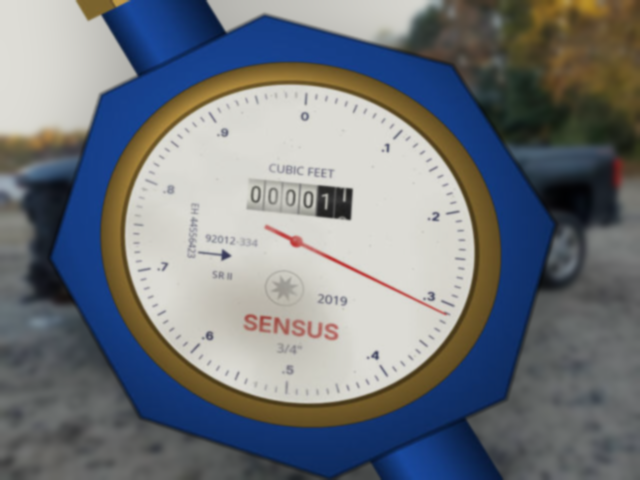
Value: **11.31** ft³
